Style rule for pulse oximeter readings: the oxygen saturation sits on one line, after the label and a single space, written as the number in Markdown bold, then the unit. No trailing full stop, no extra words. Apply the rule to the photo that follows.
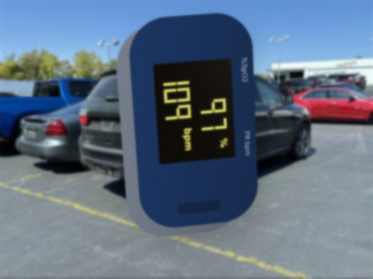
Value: **97** %
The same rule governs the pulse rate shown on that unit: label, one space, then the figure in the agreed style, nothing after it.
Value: **109** bpm
